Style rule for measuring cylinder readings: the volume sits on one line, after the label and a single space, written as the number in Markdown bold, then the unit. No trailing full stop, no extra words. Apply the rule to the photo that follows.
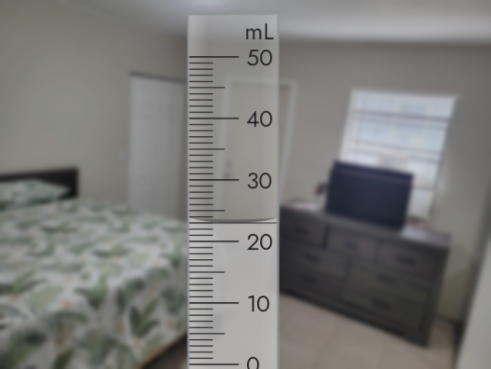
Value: **23** mL
